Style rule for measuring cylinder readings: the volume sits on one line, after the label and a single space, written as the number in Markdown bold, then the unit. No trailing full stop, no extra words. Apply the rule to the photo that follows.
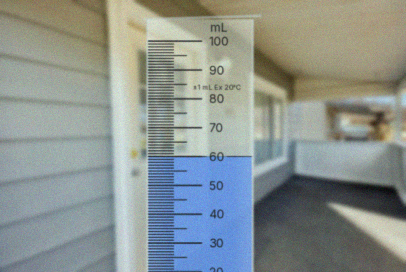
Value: **60** mL
